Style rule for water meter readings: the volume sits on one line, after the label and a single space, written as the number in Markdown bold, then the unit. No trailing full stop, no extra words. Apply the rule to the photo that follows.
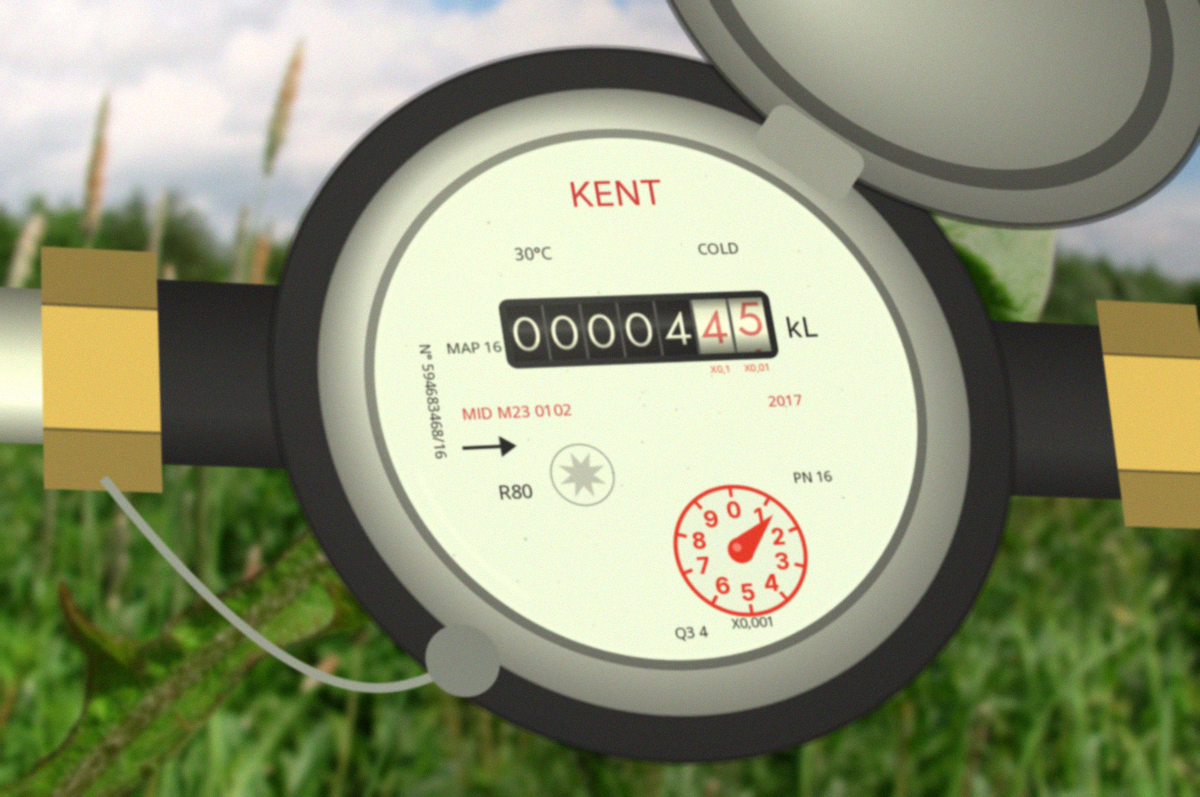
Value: **4.451** kL
